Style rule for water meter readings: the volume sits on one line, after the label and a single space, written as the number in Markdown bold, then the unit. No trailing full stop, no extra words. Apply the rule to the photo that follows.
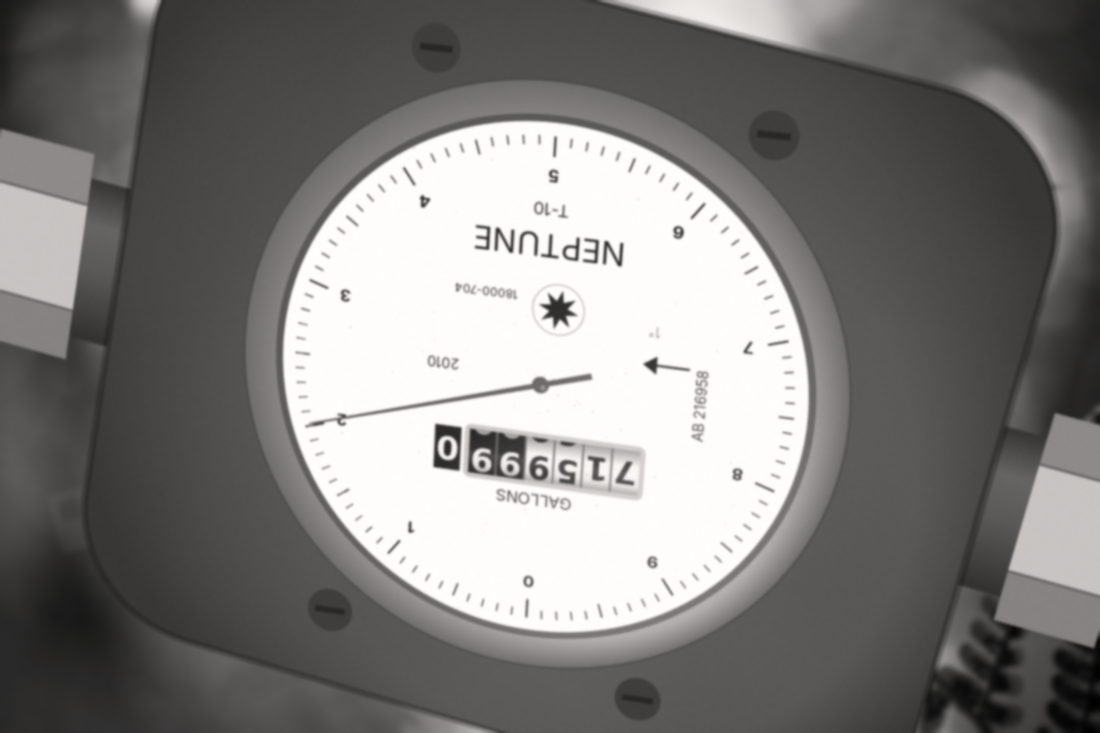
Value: **7159992.0** gal
